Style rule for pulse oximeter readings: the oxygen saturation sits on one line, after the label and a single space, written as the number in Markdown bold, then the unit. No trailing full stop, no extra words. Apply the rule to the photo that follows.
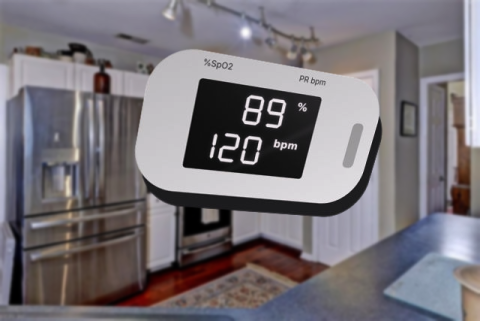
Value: **89** %
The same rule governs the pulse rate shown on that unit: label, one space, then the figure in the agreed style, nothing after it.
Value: **120** bpm
